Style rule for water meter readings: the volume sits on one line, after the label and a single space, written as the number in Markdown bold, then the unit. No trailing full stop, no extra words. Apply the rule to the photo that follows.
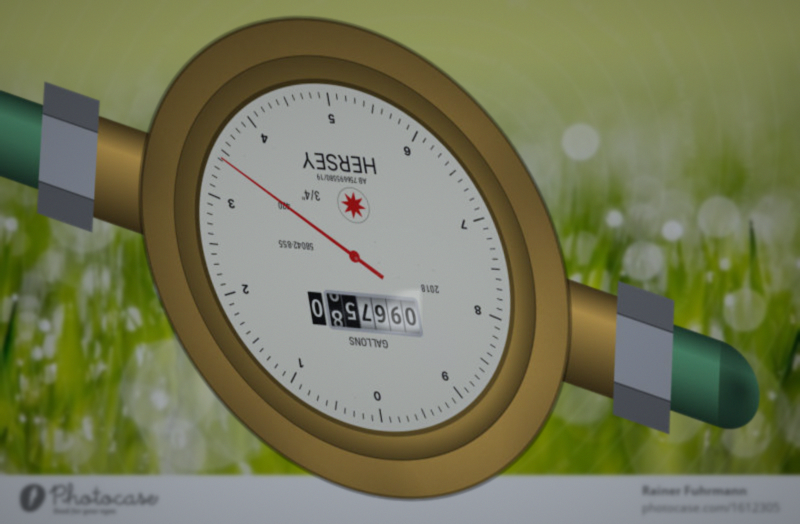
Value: **967583.4** gal
